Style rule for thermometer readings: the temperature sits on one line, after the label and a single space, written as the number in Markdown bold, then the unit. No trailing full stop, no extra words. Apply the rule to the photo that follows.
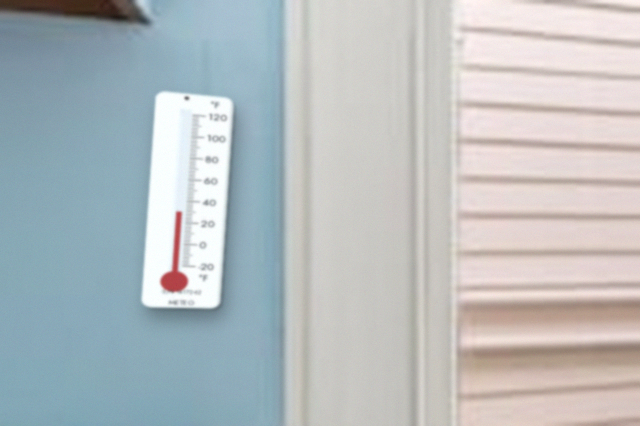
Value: **30** °F
